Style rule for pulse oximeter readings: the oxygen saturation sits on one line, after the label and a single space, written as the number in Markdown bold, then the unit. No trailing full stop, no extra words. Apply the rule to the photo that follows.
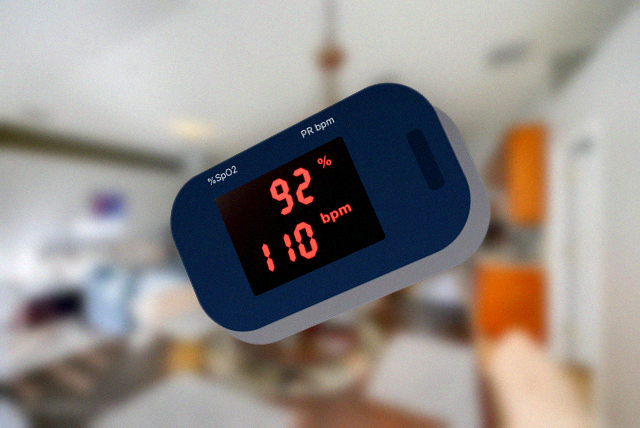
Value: **92** %
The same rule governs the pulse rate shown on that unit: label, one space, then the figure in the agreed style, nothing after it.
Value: **110** bpm
